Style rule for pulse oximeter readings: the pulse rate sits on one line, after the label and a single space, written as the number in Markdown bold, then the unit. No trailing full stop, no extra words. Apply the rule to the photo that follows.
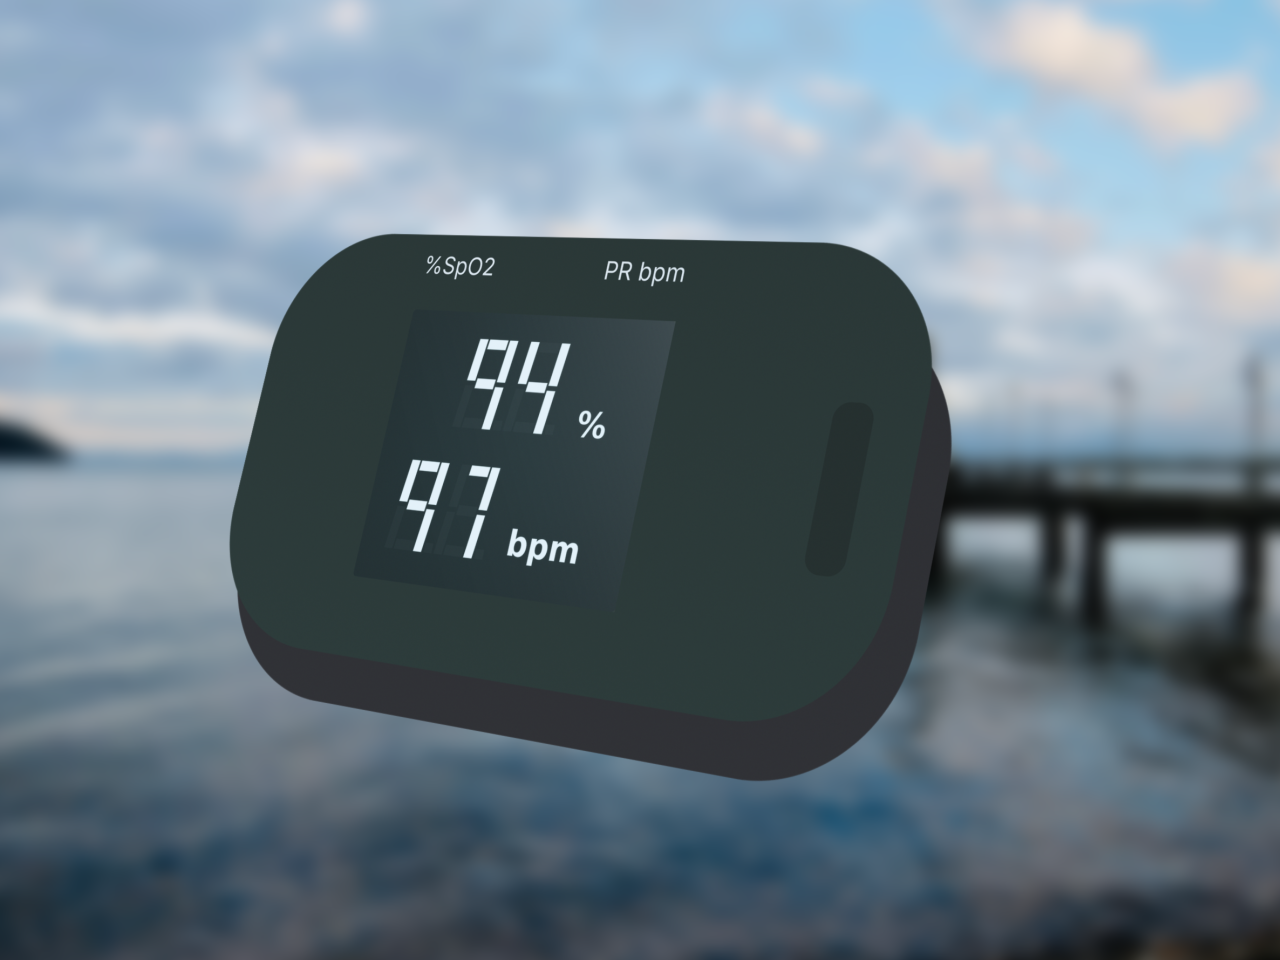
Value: **97** bpm
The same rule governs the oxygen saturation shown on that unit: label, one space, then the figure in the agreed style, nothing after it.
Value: **94** %
